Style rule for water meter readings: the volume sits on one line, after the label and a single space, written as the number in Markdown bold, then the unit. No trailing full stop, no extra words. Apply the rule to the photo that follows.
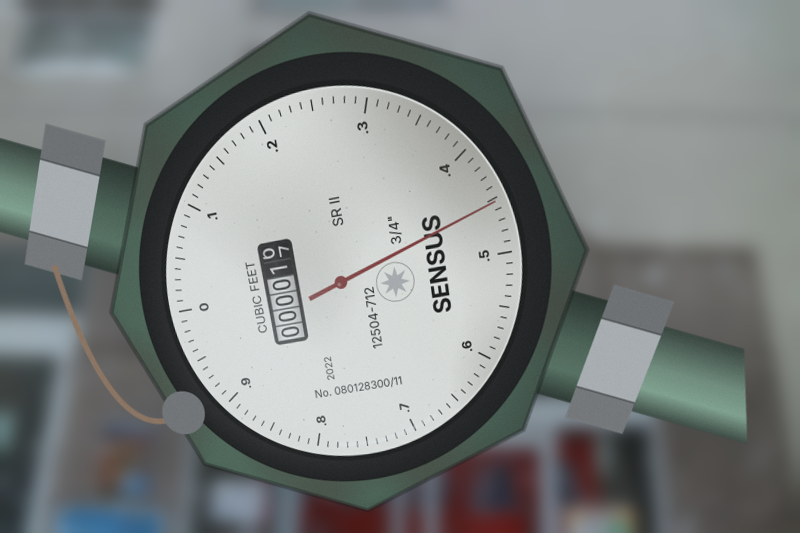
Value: **16.45** ft³
